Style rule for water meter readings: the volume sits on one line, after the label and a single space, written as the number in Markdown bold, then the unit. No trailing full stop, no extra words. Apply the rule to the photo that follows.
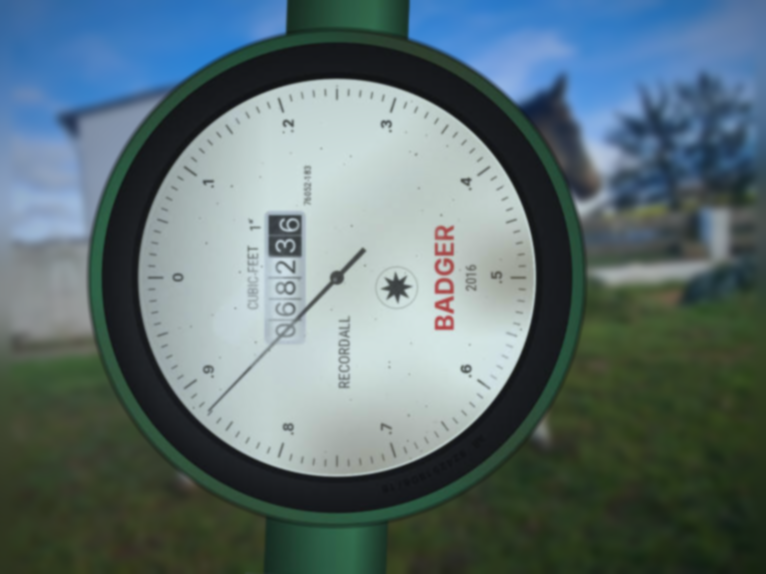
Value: **68235.87** ft³
